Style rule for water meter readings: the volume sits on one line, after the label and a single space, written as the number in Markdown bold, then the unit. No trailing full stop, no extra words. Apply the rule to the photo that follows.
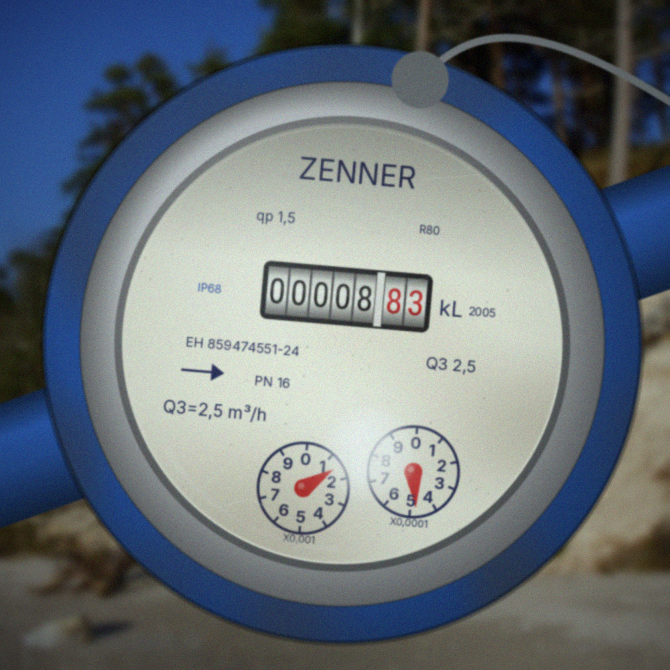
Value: **8.8314** kL
